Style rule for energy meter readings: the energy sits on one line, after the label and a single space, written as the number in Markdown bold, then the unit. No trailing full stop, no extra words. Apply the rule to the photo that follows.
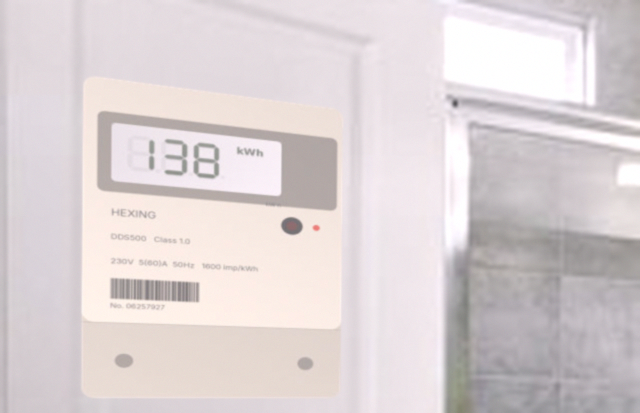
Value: **138** kWh
